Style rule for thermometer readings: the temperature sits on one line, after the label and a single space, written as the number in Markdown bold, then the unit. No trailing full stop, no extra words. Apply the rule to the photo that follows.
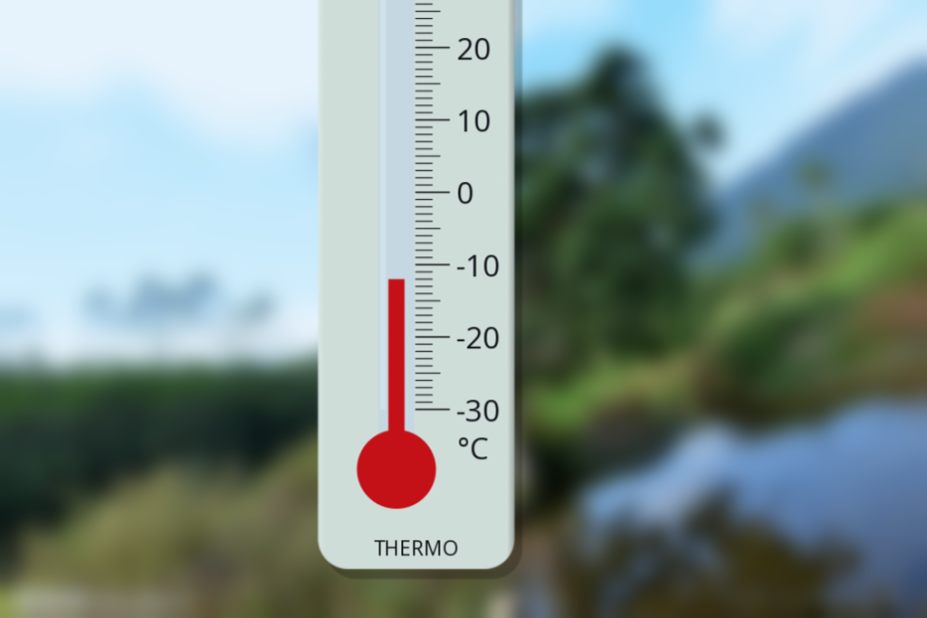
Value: **-12** °C
